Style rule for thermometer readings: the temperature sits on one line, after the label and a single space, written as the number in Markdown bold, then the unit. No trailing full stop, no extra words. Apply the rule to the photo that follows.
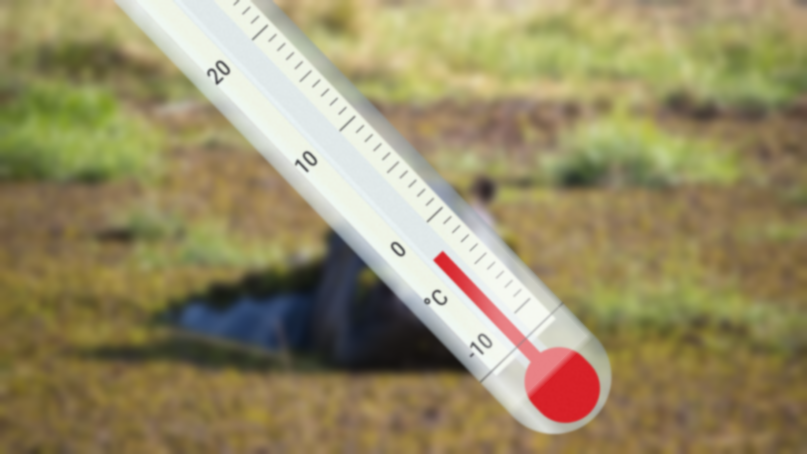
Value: **-2.5** °C
